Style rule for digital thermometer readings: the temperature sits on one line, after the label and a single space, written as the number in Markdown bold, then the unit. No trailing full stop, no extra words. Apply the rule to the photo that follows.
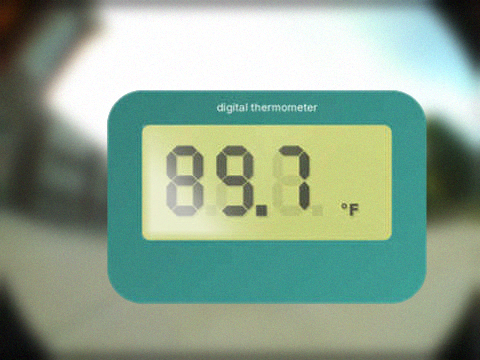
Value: **89.7** °F
